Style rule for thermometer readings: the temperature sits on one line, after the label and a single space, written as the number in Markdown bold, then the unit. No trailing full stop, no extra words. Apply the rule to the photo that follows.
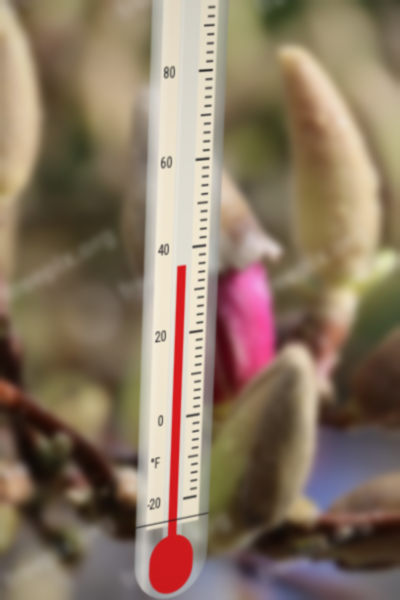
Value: **36** °F
